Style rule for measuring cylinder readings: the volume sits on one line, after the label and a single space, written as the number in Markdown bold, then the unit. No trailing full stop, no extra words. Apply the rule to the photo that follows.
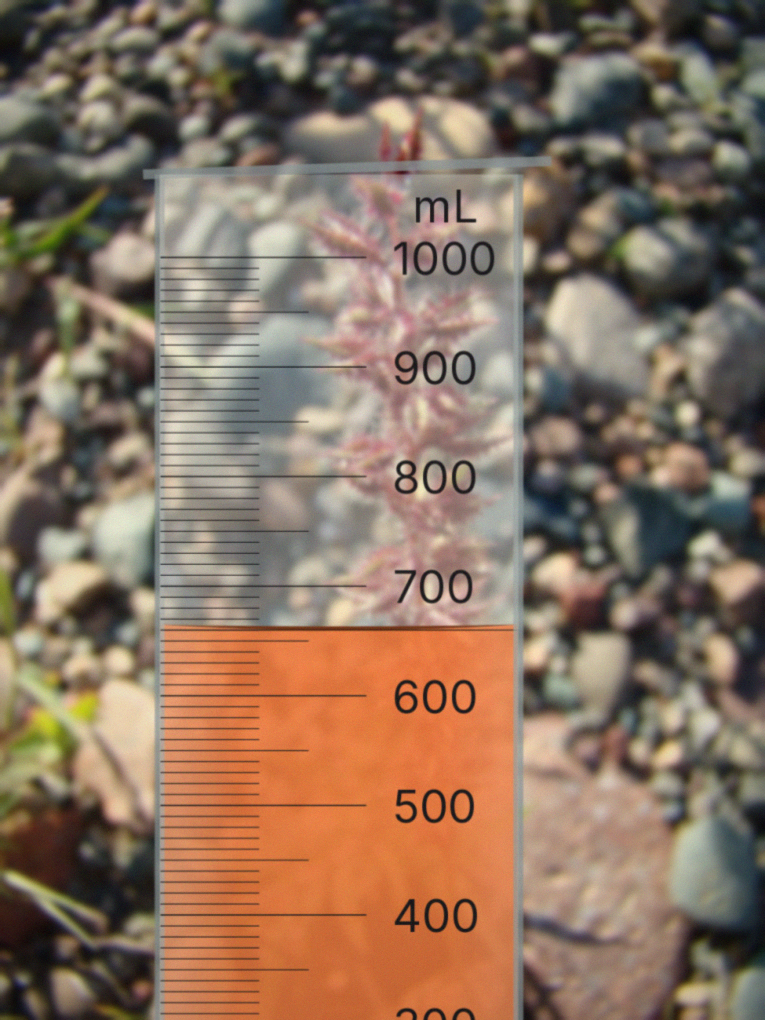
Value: **660** mL
